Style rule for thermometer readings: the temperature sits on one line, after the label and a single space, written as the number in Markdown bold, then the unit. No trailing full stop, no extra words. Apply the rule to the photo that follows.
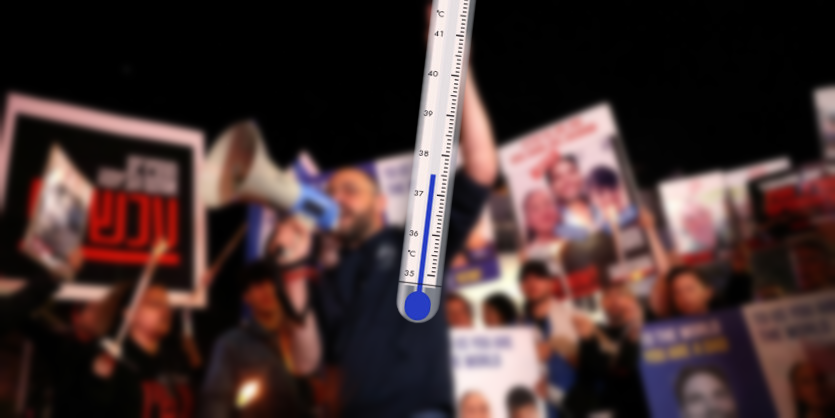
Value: **37.5** °C
